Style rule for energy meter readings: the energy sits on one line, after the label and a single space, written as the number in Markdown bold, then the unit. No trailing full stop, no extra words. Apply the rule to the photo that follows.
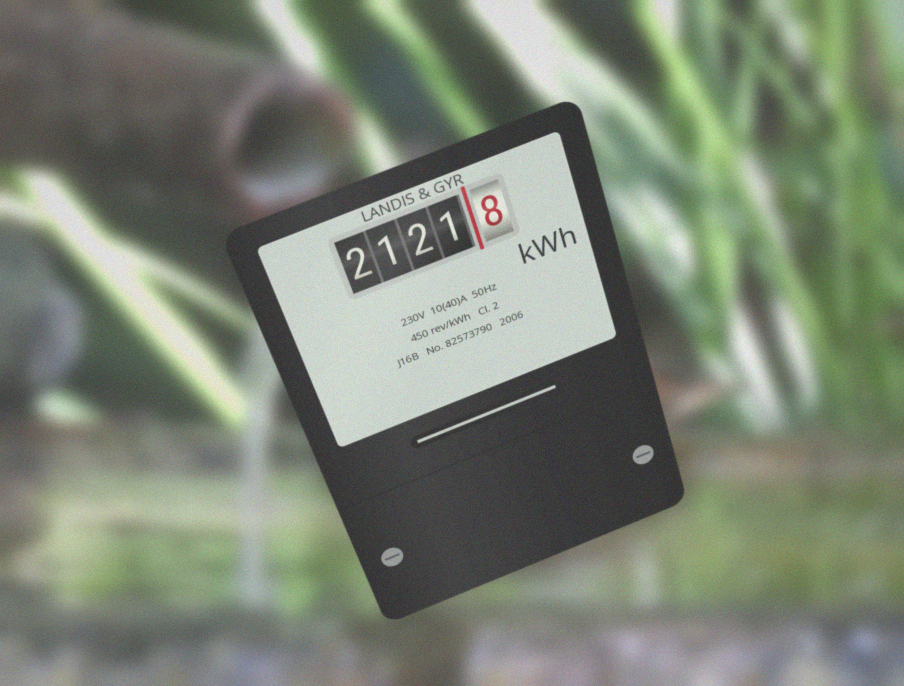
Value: **2121.8** kWh
